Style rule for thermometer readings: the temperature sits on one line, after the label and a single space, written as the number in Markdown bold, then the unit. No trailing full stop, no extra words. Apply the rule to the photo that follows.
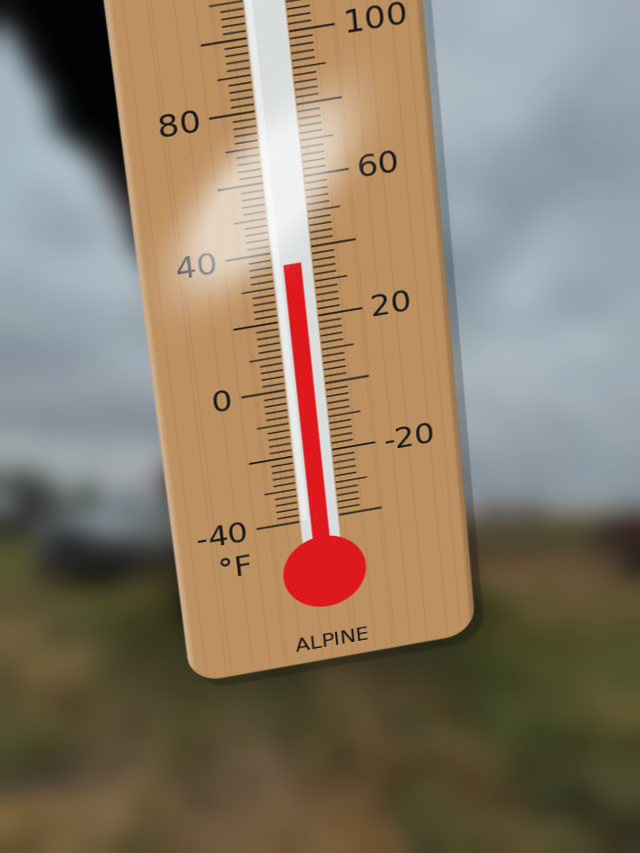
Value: **36** °F
